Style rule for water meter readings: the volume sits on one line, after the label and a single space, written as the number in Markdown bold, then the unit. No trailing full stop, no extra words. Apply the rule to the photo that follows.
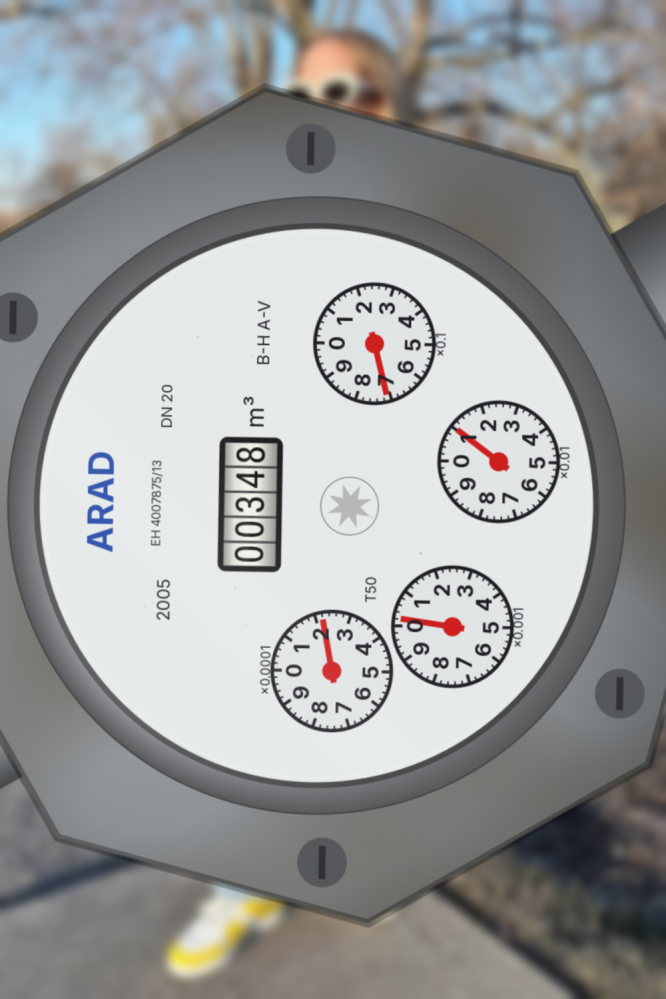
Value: **348.7102** m³
